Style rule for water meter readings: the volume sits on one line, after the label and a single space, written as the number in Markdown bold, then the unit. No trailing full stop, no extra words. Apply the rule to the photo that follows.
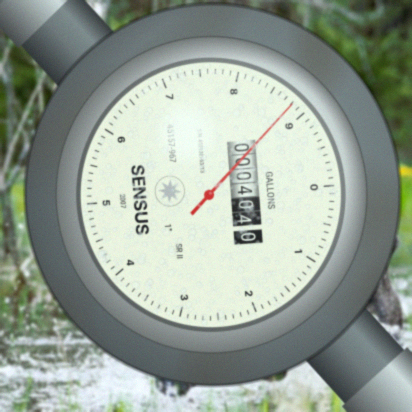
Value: **4038.8** gal
